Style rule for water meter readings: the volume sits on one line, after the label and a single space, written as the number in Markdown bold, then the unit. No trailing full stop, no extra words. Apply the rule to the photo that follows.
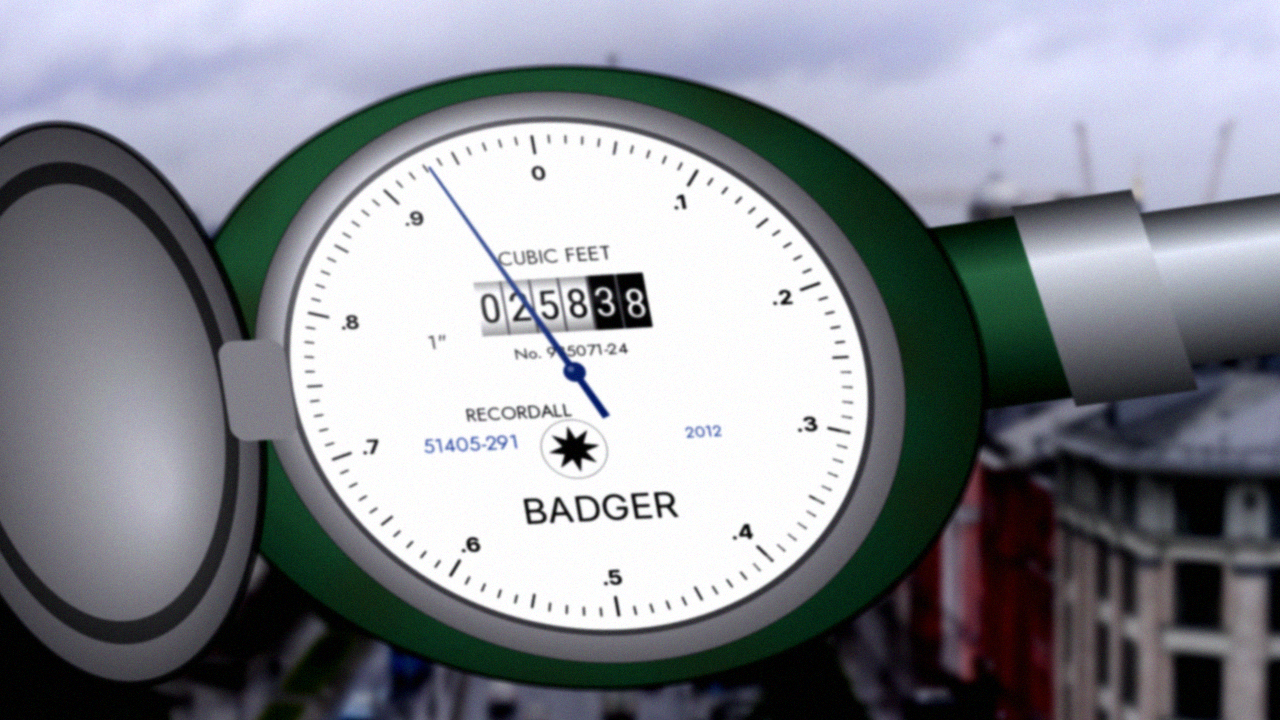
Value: **25837.93** ft³
